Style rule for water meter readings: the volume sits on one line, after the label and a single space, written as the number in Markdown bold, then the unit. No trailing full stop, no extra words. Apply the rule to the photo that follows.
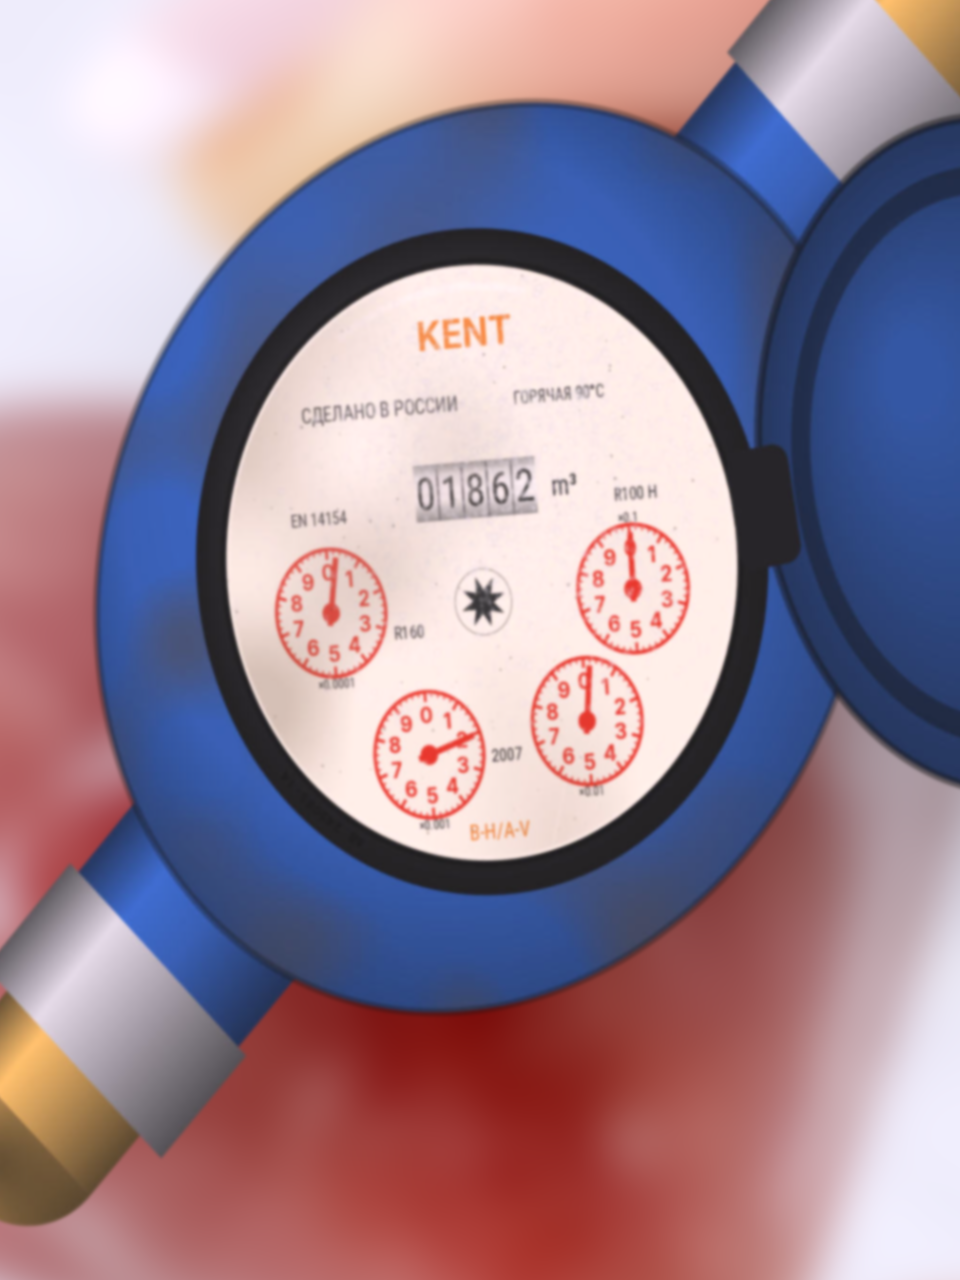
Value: **1862.0020** m³
